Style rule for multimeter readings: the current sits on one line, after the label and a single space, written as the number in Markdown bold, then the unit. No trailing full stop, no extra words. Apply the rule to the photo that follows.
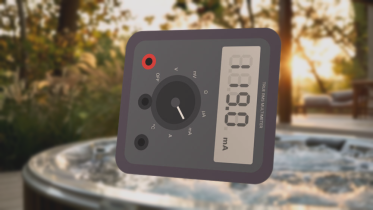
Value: **119.0** mA
